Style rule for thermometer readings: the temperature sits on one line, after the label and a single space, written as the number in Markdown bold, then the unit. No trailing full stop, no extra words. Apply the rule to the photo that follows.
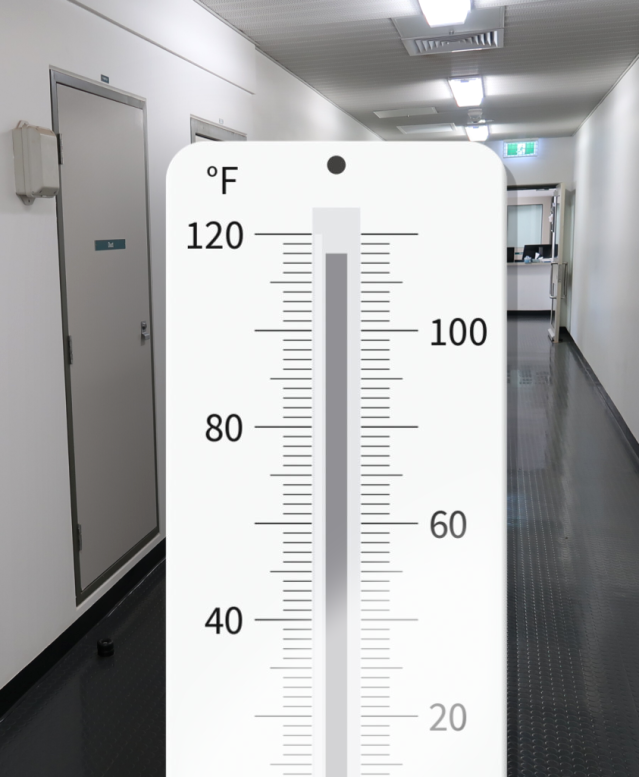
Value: **116** °F
